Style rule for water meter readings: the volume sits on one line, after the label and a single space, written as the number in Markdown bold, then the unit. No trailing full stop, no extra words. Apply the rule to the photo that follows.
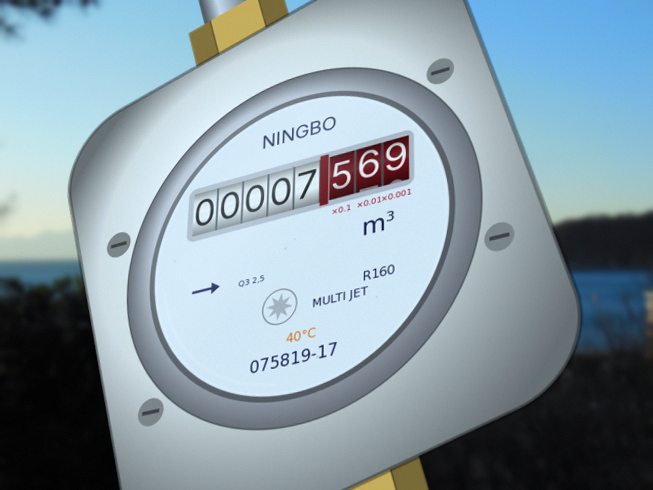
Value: **7.569** m³
